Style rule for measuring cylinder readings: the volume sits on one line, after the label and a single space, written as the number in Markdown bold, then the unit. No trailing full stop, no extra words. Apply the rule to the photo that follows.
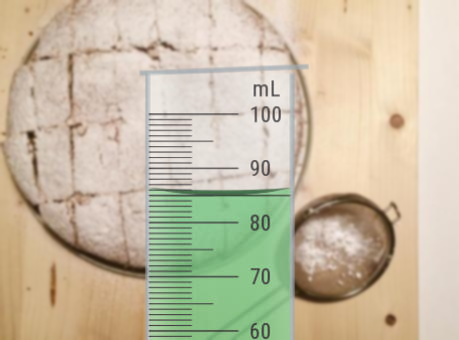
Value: **85** mL
